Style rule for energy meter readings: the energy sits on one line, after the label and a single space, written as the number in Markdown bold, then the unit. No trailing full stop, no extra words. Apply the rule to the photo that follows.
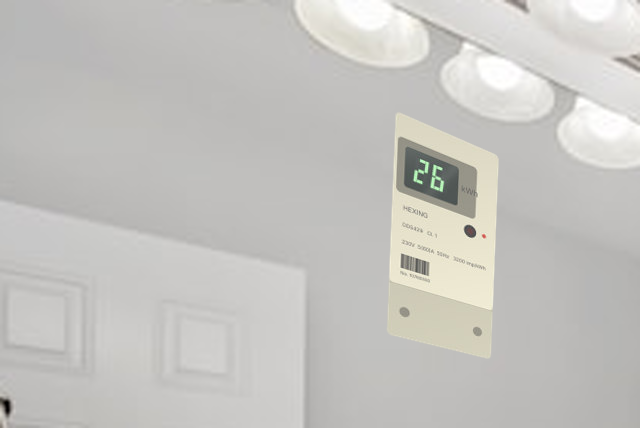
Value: **26** kWh
